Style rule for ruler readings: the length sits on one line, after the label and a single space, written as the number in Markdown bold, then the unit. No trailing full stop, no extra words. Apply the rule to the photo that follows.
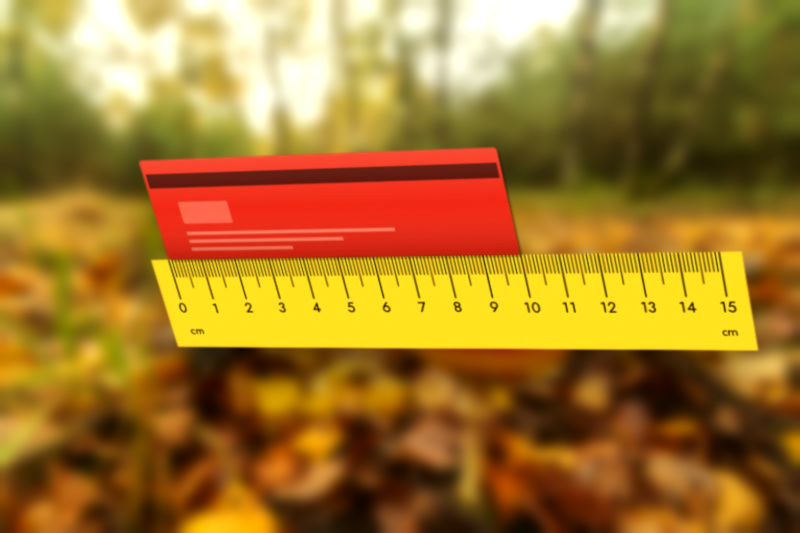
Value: **10** cm
